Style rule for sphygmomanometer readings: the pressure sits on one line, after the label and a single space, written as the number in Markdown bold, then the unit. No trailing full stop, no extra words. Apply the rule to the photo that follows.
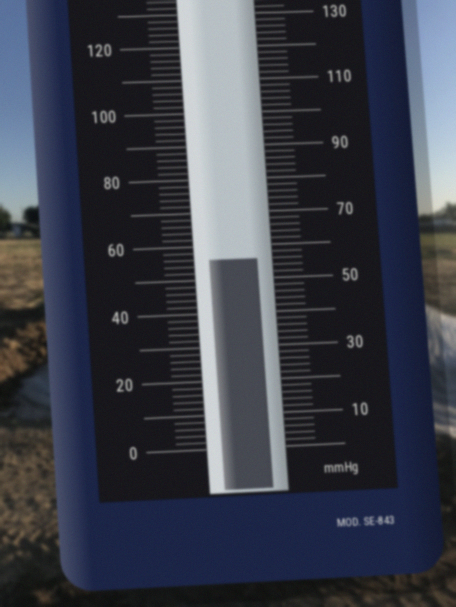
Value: **56** mmHg
